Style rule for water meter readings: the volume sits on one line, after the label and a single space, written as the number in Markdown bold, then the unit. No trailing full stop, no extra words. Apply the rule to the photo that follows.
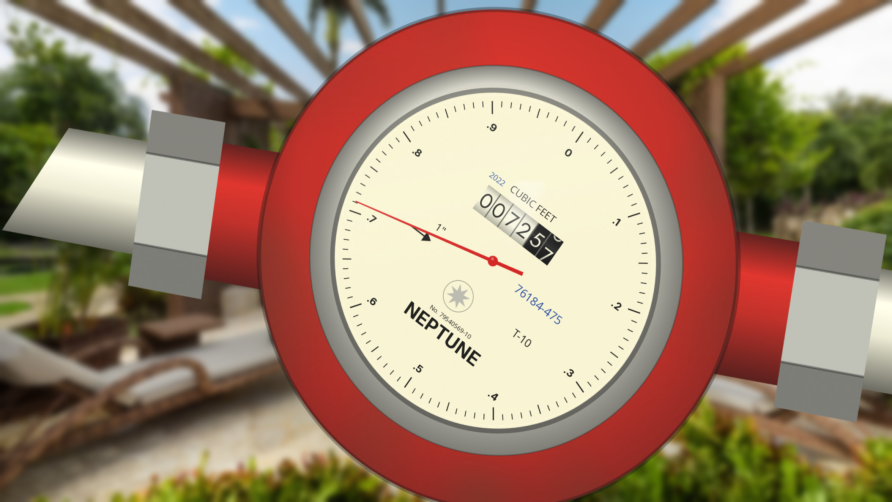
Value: **7256.71** ft³
